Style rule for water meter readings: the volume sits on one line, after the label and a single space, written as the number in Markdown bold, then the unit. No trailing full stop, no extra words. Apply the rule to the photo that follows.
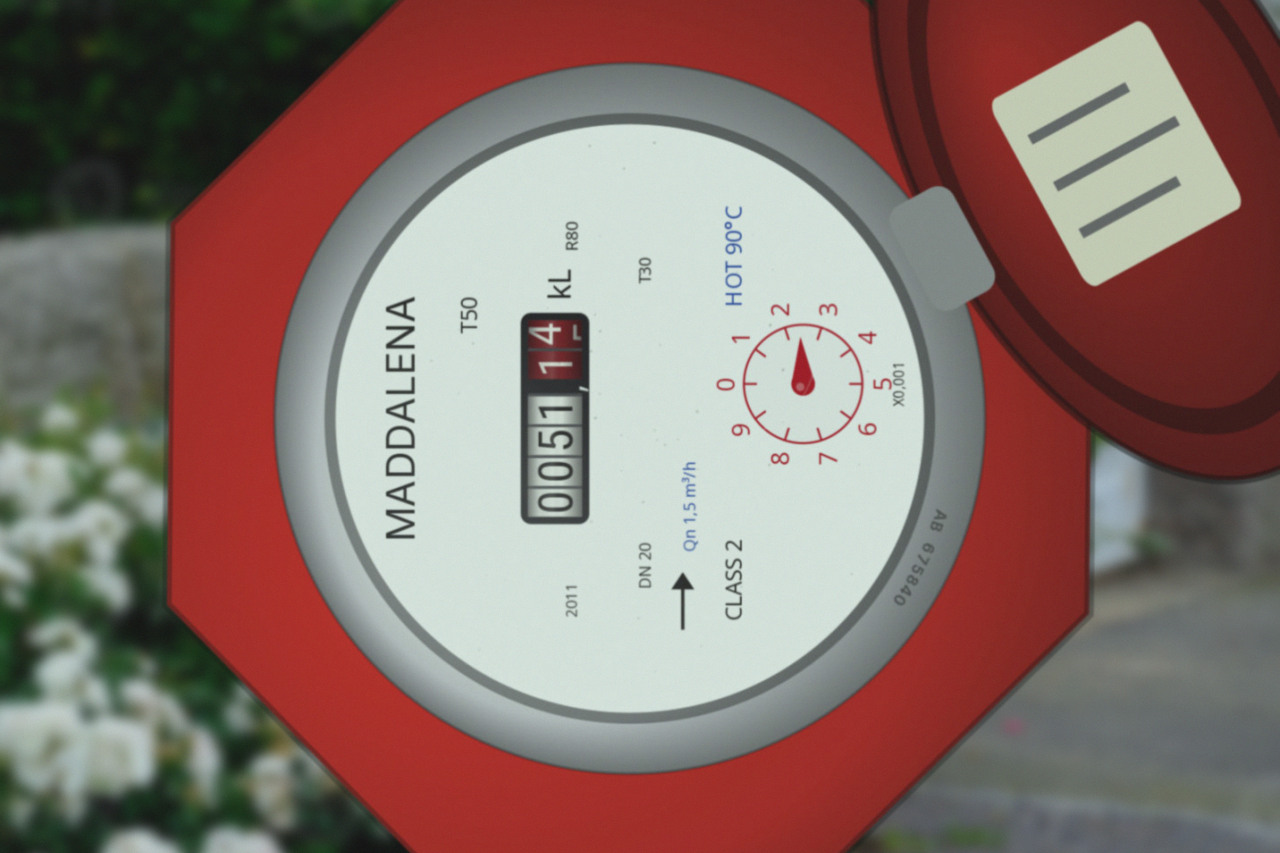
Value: **51.142** kL
